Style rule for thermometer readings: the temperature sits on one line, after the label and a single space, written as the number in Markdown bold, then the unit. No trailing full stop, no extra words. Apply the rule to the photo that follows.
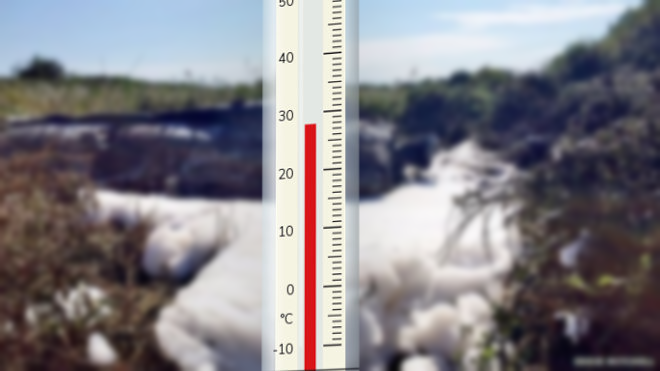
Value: **28** °C
